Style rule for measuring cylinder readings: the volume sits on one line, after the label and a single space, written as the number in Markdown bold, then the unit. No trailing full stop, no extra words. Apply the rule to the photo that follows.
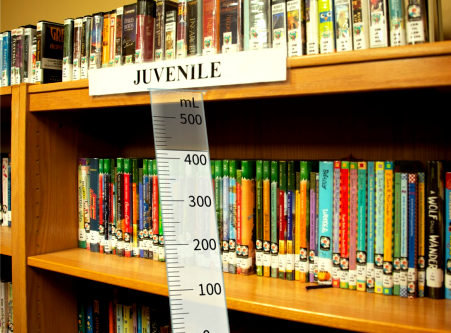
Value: **420** mL
